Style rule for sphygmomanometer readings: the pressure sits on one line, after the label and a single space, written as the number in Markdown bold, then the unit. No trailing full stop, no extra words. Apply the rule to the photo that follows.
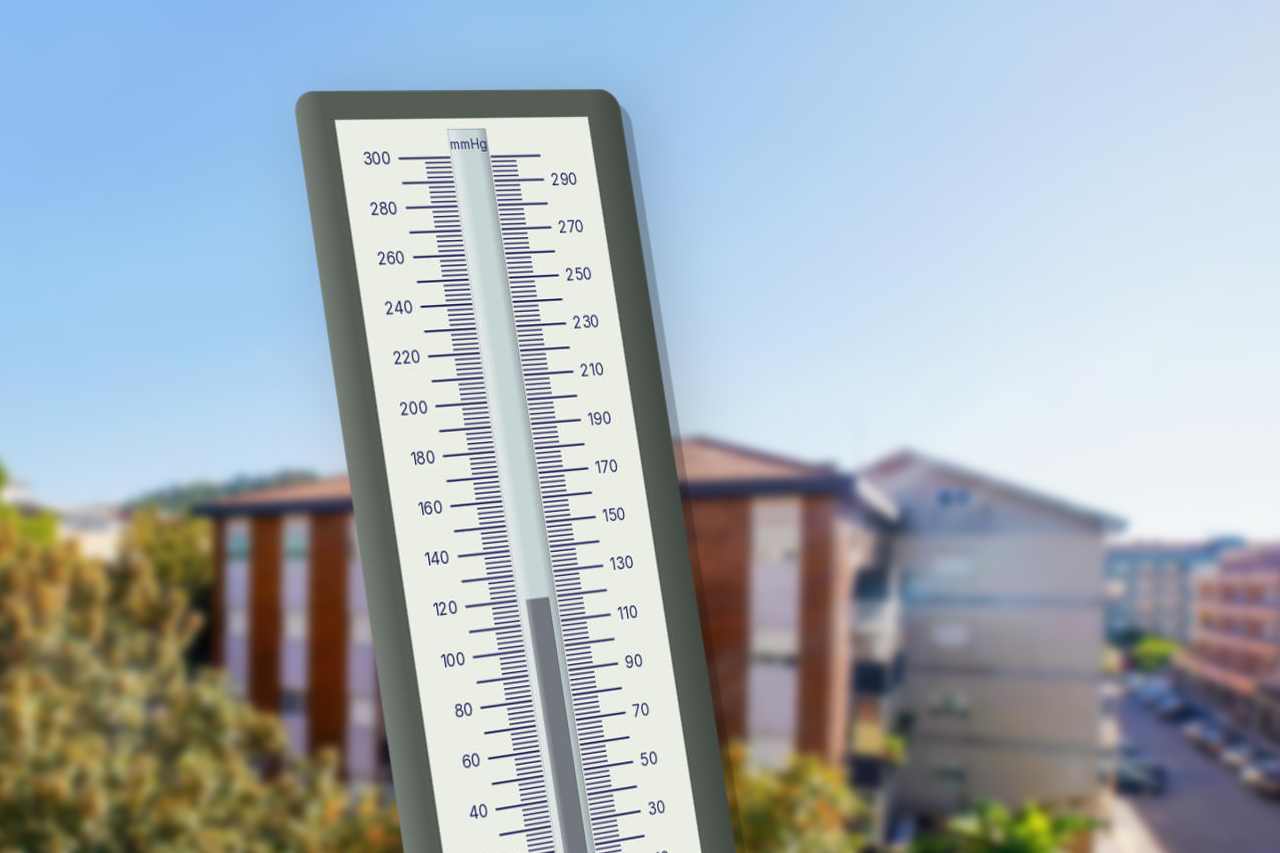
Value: **120** mmHg
